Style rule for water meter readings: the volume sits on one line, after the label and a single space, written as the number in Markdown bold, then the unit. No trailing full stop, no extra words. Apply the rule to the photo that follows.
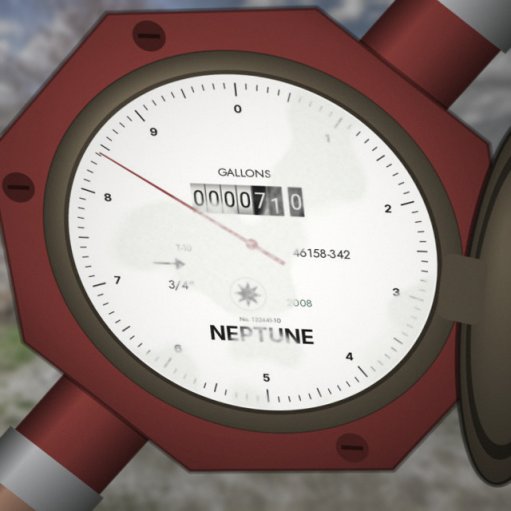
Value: **708.4** gal
